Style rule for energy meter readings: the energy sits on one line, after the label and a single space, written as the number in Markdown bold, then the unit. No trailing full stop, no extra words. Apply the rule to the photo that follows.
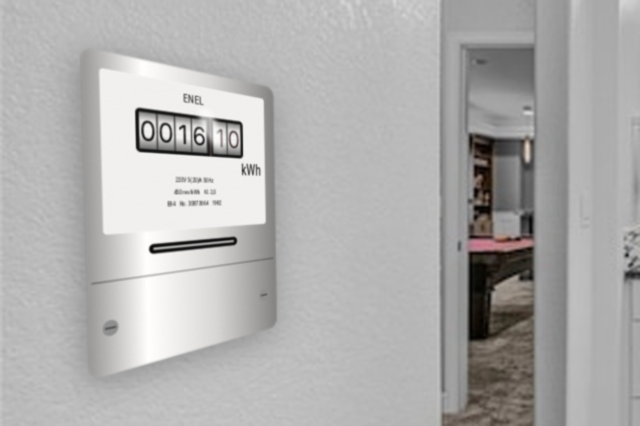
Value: **16.10** kWh
